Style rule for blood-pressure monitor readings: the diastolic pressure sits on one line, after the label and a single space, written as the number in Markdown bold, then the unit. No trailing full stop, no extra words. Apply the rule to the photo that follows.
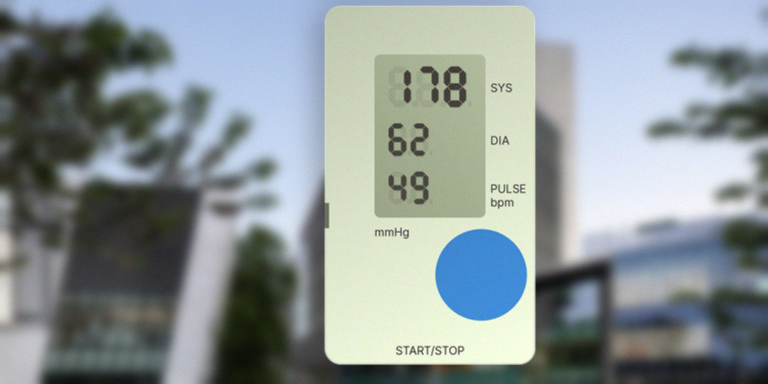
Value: **62** mmHg
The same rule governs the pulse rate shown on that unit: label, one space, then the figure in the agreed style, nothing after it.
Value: **49** bpm
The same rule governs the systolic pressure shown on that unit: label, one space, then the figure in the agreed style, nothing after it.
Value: **178** mmHg
